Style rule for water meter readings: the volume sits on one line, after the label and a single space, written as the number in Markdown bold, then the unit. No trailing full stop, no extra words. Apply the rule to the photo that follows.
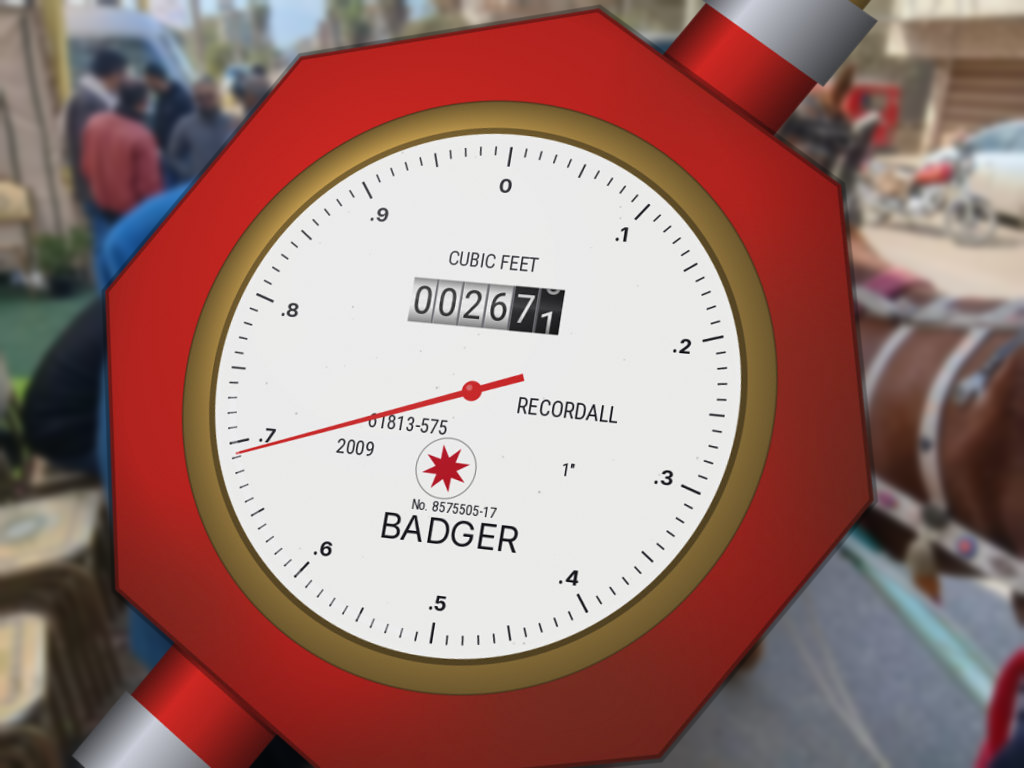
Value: **2670.69** ft³
